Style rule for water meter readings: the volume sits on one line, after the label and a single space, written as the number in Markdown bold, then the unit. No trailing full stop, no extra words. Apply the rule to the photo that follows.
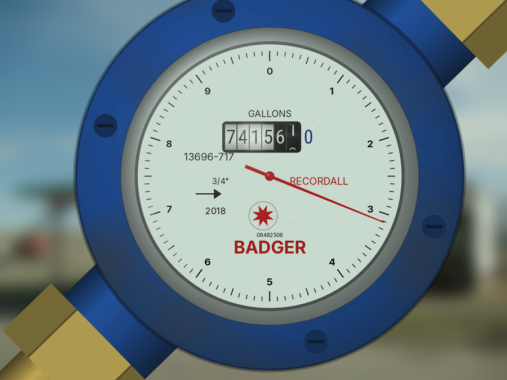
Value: **7415613.1** gal
